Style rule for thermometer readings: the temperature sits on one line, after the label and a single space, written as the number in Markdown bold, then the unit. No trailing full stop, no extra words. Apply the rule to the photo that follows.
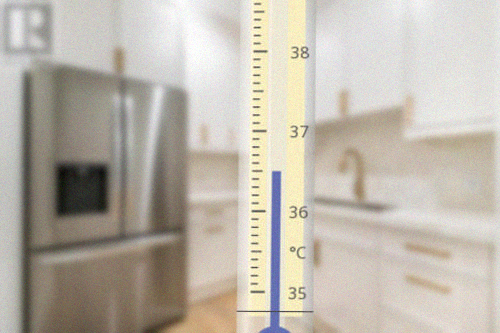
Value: **36.5** °C
